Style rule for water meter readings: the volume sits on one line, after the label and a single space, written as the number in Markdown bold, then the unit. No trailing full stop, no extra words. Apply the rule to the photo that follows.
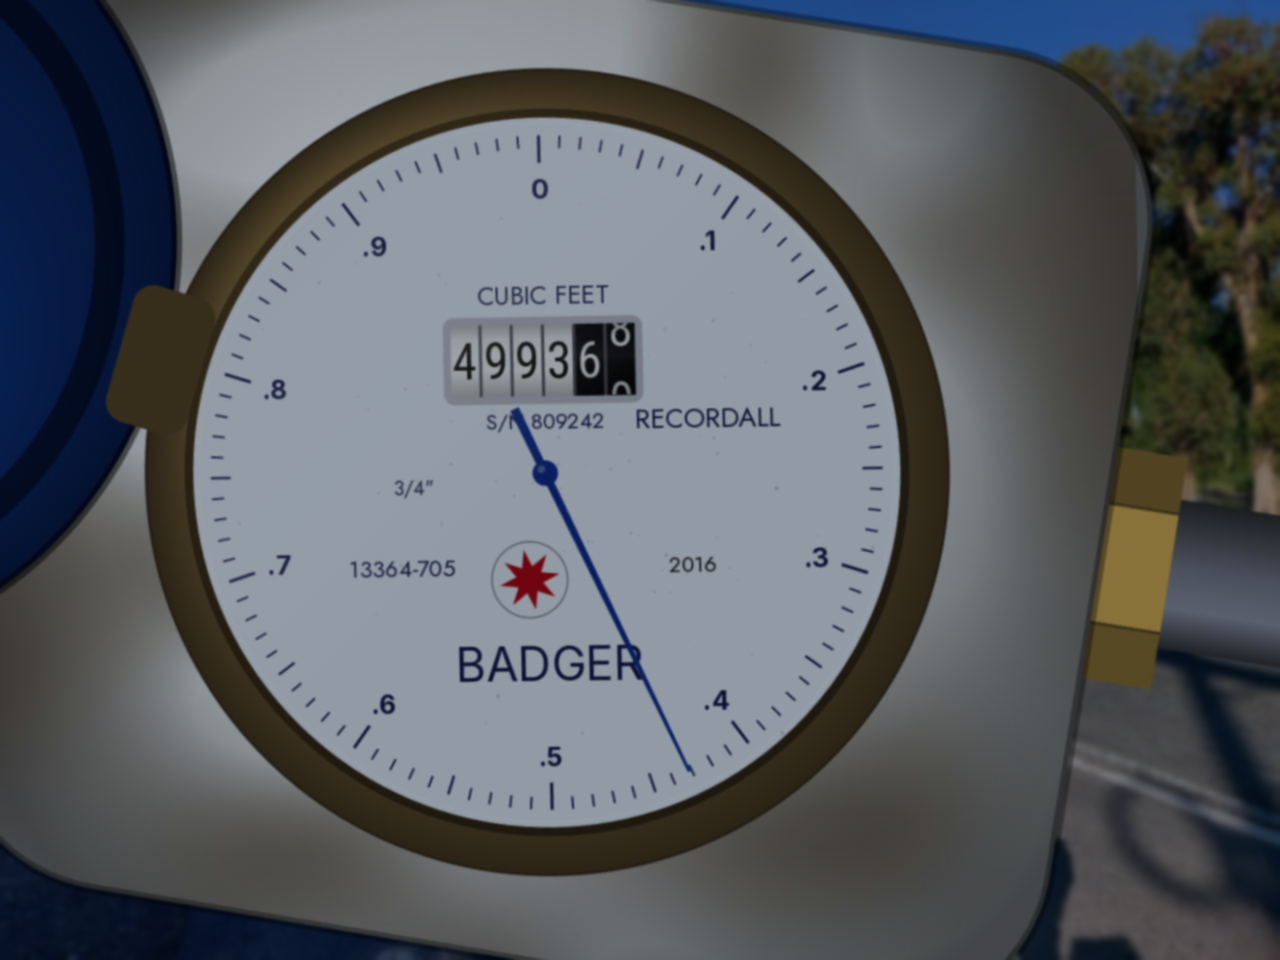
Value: **499368.43** ft³
